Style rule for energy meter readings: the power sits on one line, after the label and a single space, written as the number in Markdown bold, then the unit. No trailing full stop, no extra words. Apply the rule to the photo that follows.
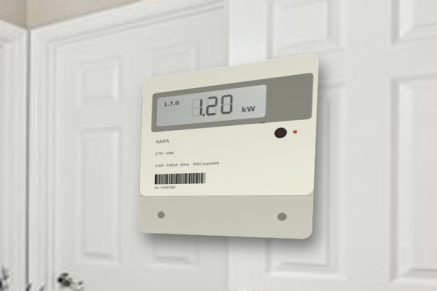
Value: **1.20** kW
